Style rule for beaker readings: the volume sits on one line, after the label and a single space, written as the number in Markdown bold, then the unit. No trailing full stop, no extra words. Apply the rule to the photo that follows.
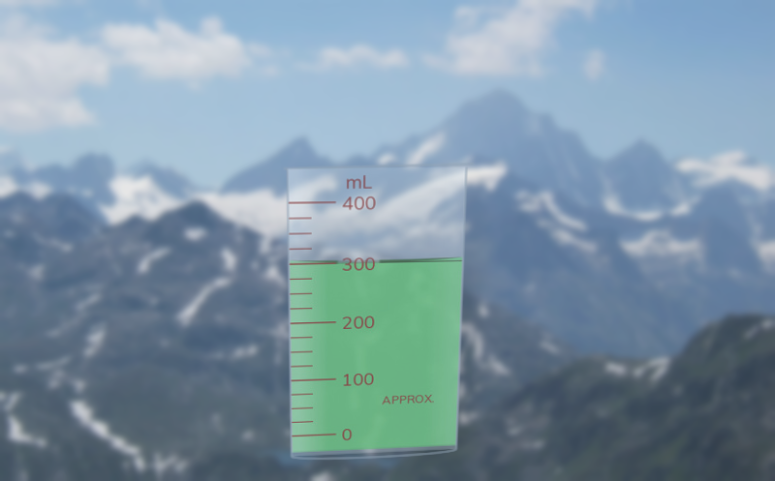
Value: **300** mL
